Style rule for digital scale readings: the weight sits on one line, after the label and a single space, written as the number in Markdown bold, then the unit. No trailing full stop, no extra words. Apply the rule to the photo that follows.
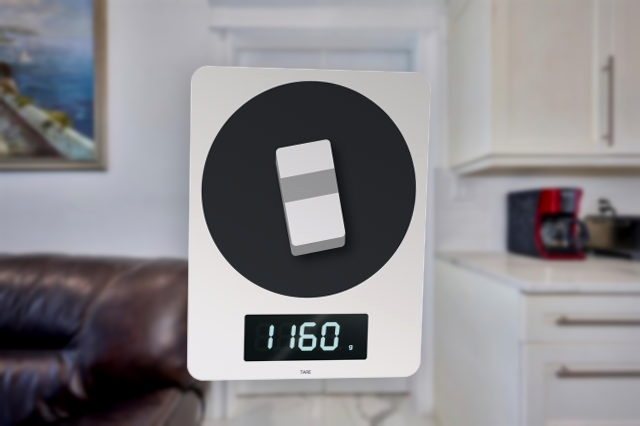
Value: **1160** g
